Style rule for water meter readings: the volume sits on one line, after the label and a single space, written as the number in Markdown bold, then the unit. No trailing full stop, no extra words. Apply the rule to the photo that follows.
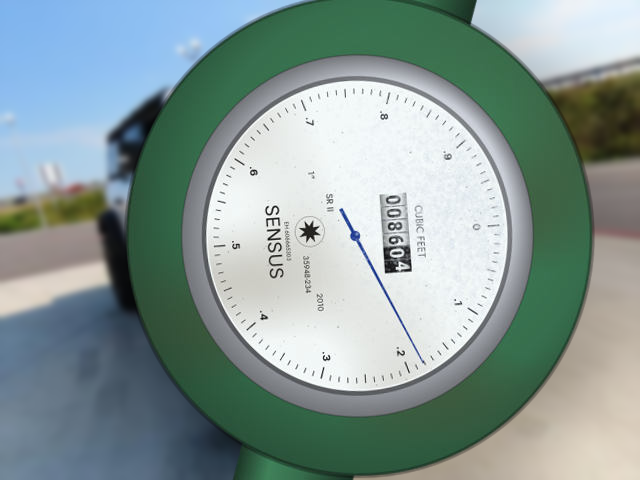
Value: **8604.18** ft³
